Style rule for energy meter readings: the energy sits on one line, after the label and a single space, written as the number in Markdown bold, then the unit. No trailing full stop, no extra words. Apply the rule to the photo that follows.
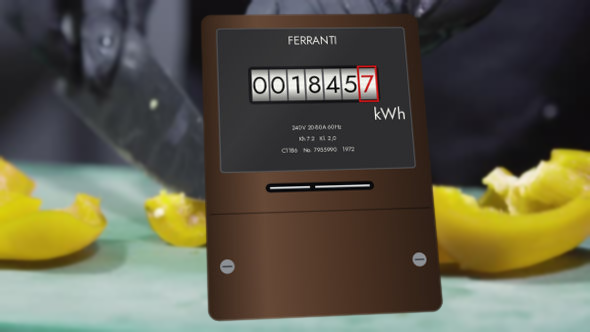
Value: **1845.7** kWh
